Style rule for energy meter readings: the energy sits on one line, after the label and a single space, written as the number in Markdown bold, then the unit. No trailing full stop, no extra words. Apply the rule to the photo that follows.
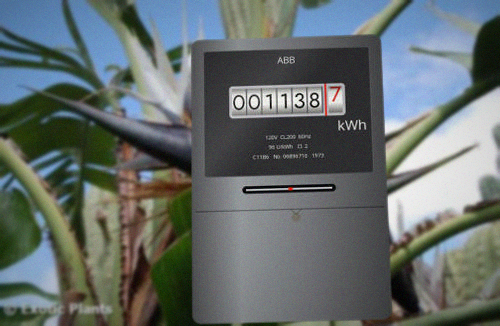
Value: **1138.7** kWh
